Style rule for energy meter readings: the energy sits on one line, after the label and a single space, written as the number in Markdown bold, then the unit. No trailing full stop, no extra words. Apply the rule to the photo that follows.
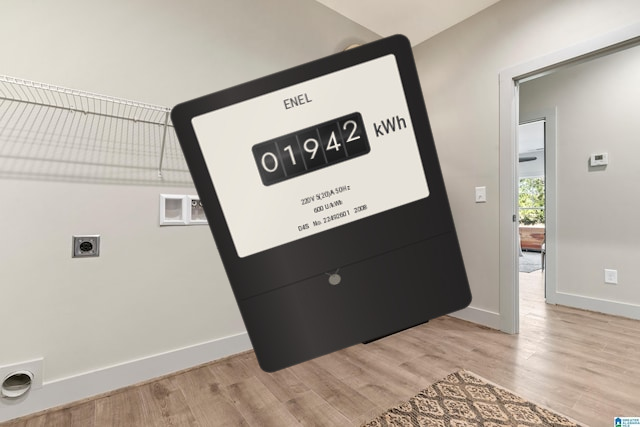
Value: **1942** kWh
